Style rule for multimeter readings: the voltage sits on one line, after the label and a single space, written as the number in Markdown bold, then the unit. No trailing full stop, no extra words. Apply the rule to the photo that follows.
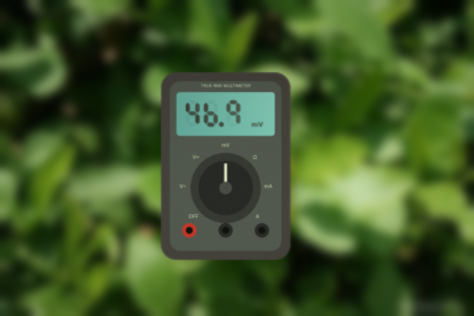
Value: **46.9** mV
